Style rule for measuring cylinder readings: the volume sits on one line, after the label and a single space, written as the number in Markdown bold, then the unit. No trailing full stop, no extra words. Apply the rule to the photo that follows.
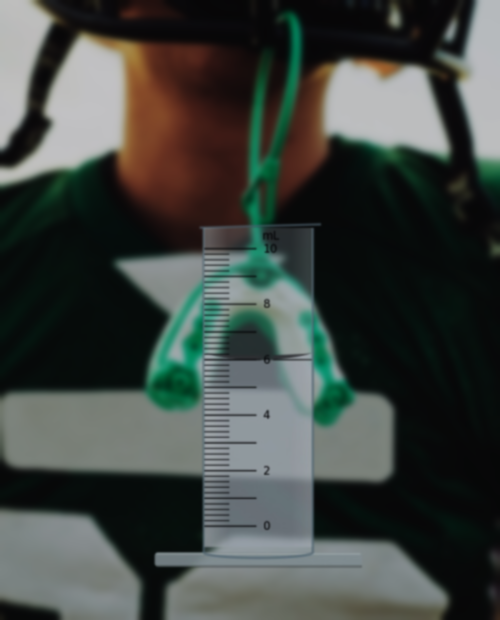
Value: **6** mL
